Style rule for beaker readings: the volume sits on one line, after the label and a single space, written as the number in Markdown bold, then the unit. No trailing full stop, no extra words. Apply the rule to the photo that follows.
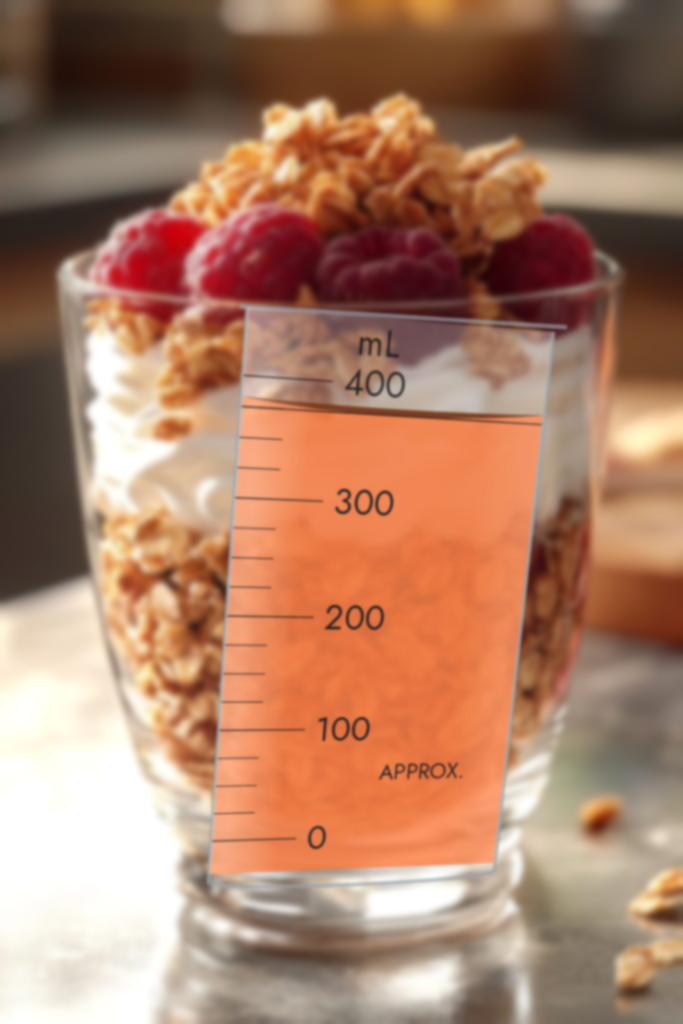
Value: **375** mL
